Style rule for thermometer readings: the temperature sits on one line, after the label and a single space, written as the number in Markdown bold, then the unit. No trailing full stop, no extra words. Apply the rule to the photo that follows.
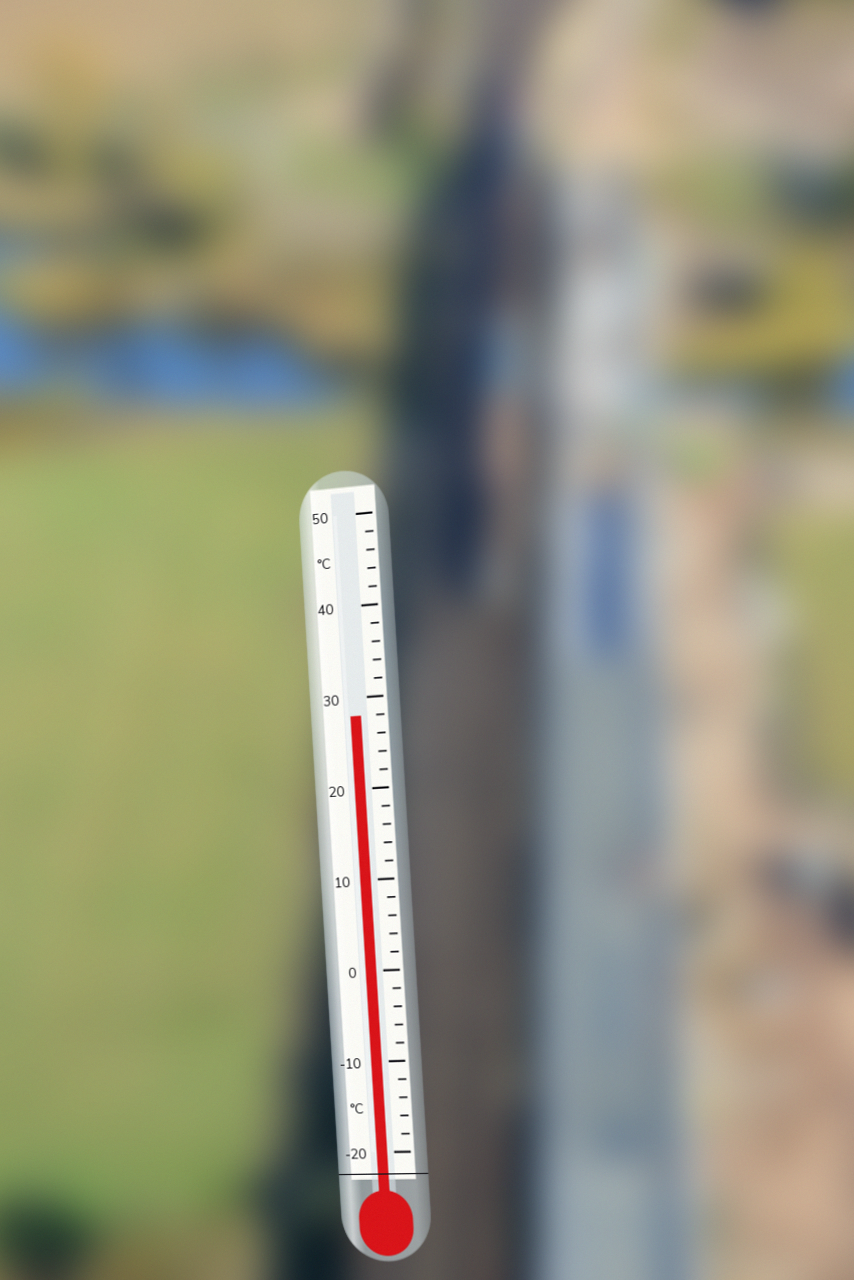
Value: **28** °C
